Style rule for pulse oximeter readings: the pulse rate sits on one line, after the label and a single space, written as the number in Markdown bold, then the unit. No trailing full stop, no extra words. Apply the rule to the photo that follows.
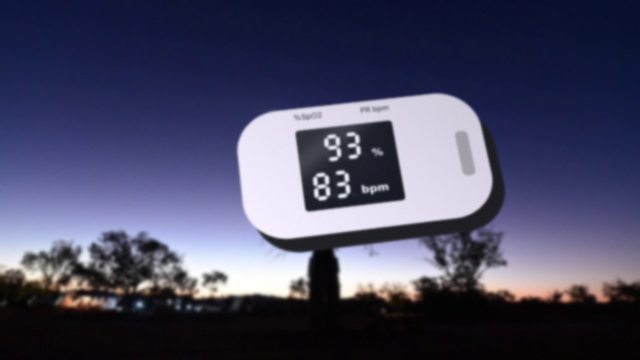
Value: **83** bpm
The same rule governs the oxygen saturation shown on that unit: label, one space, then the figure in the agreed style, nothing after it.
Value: **93** %
